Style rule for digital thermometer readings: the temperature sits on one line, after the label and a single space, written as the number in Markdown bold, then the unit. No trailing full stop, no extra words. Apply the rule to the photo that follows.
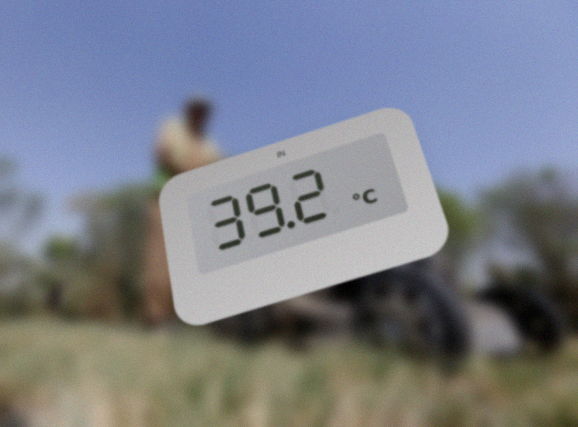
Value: **39.2** °C
